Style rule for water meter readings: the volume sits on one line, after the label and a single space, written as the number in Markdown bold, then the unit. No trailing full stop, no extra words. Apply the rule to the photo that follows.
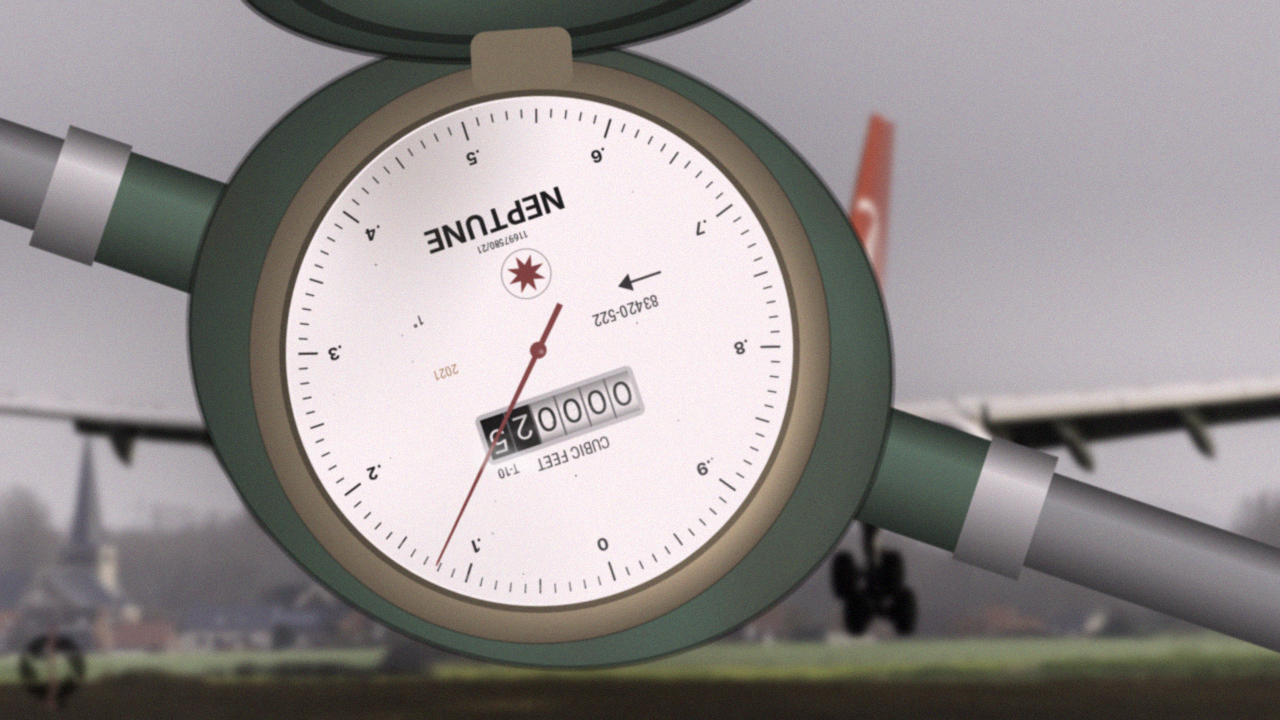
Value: **25.12** ft³
